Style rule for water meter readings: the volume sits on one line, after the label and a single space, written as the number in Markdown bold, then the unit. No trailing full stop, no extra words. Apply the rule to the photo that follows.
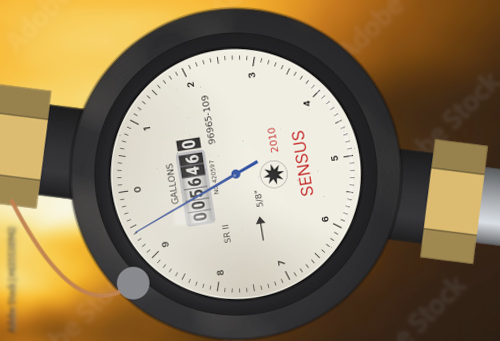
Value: **56459.4** gal
